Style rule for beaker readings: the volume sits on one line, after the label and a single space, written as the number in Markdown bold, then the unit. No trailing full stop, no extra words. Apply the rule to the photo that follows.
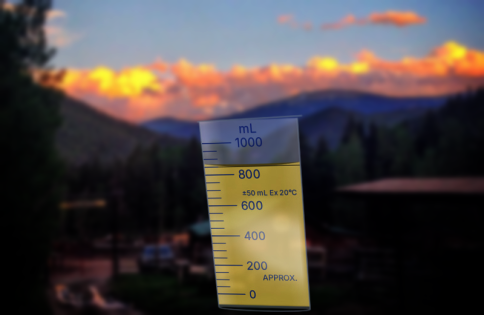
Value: **850** mL
